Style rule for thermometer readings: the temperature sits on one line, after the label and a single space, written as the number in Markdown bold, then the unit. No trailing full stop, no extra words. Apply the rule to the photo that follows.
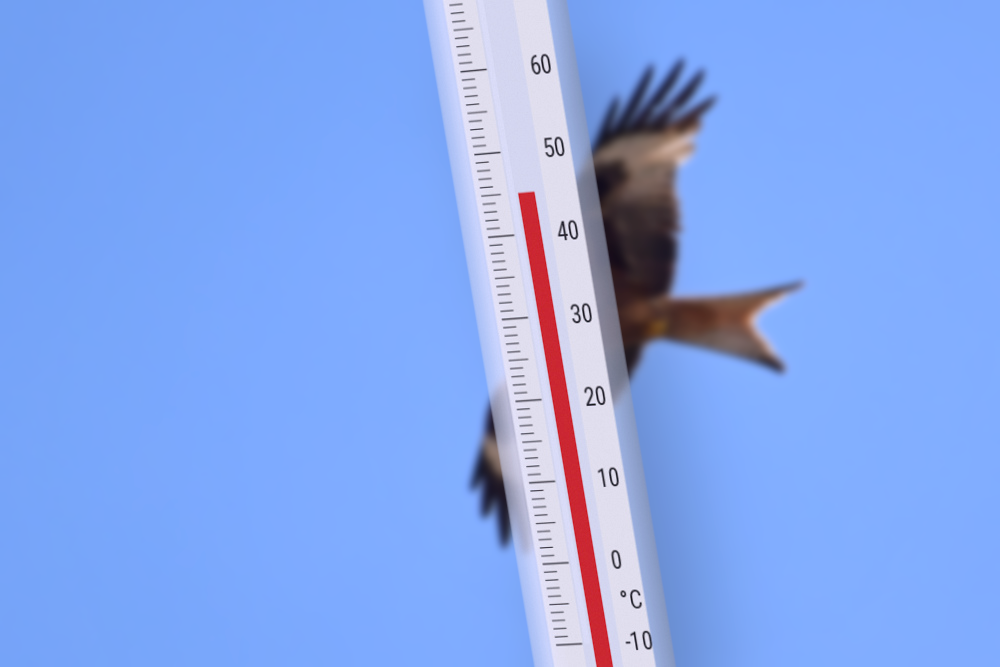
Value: **45** °C
